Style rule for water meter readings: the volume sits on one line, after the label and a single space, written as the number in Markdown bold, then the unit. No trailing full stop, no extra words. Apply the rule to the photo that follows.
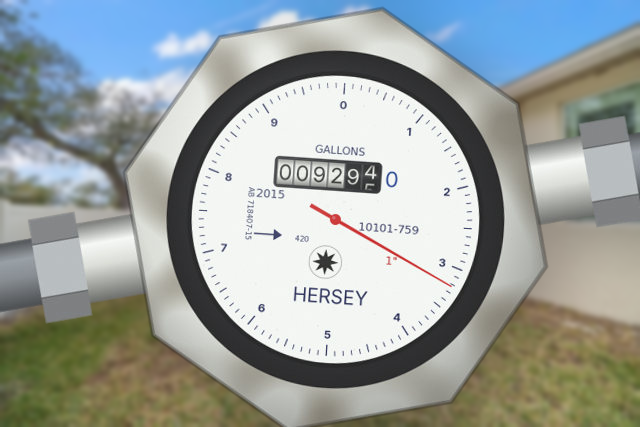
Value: **92943.2** gal
